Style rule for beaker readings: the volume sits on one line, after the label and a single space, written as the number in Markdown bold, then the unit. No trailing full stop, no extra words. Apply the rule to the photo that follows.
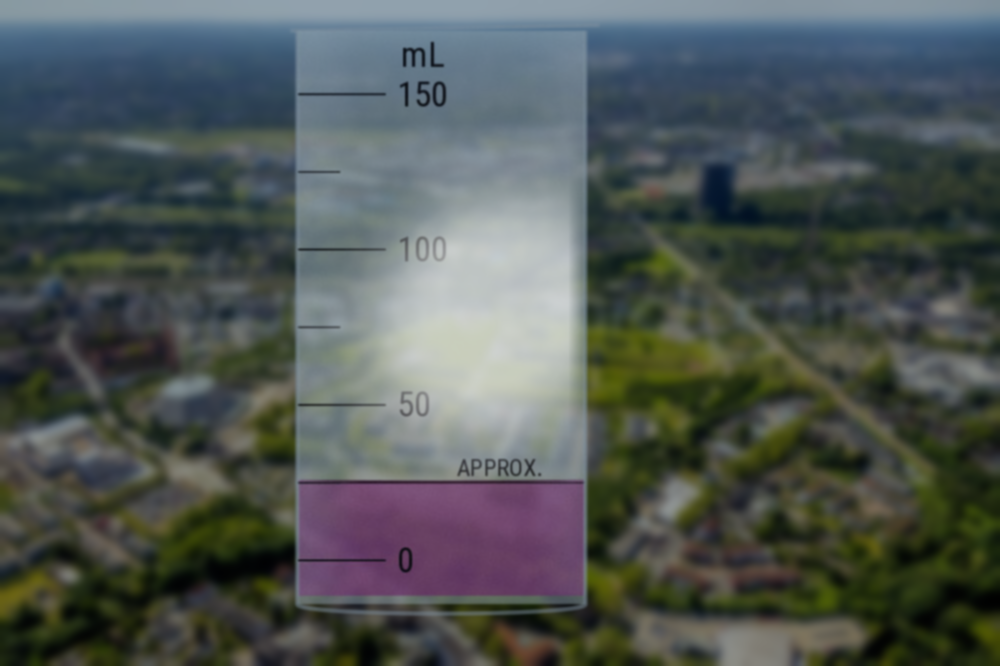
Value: **25** mL
